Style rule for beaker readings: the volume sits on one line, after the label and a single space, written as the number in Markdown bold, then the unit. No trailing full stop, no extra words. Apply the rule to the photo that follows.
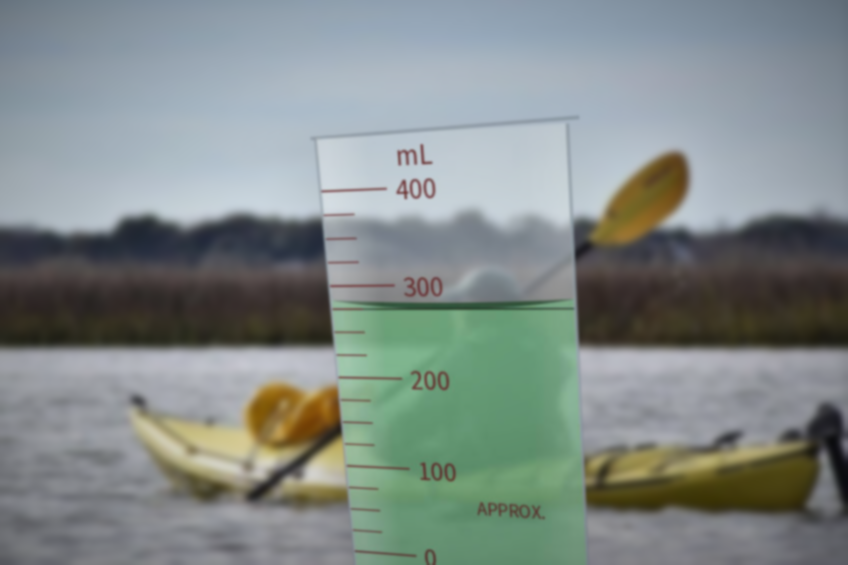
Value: **275** mL
